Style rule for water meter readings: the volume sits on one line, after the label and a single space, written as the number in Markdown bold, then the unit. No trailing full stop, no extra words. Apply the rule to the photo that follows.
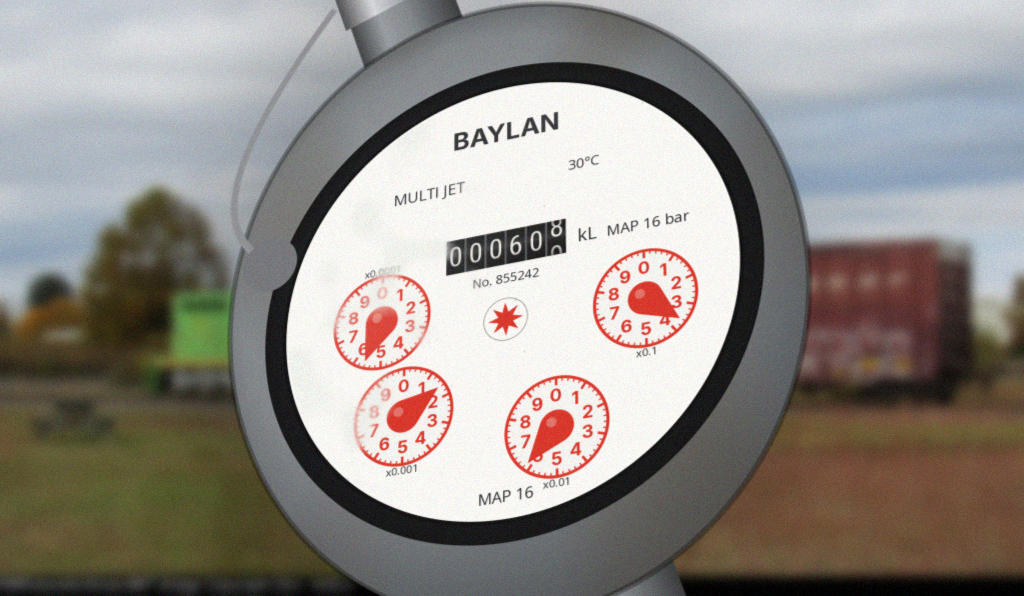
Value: **608.3615** kL
